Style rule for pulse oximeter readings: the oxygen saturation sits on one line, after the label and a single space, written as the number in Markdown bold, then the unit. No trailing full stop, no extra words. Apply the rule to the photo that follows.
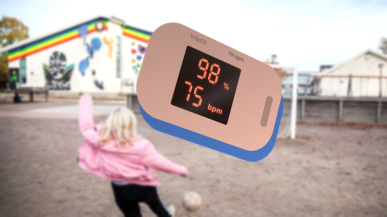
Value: **98** %
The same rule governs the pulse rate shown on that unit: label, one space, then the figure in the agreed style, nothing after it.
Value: **75** bpm
